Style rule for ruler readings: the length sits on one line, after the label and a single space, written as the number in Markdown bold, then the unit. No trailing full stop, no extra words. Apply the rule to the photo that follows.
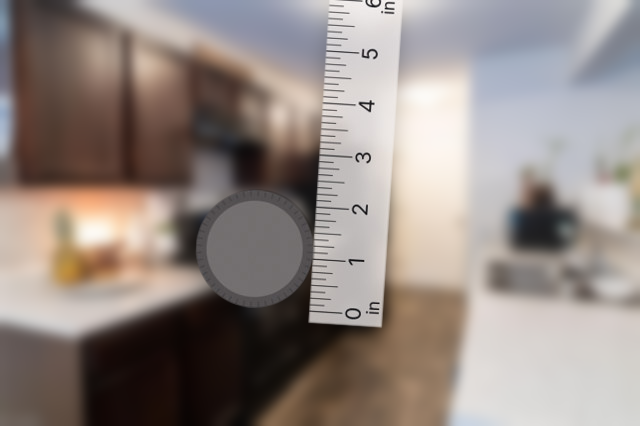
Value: **2.25** in
